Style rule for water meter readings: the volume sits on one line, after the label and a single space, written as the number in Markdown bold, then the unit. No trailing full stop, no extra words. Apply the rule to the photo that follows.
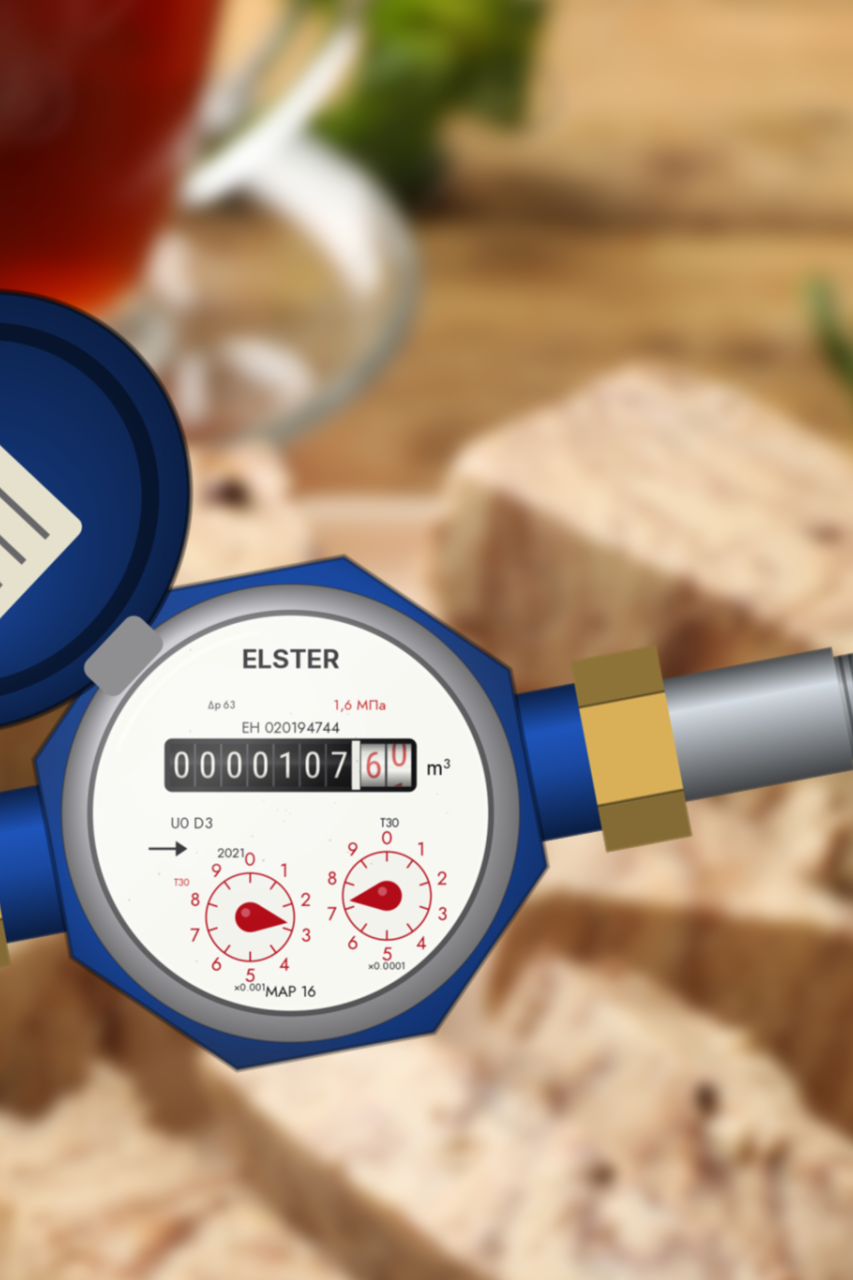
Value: **107.6027** m³
